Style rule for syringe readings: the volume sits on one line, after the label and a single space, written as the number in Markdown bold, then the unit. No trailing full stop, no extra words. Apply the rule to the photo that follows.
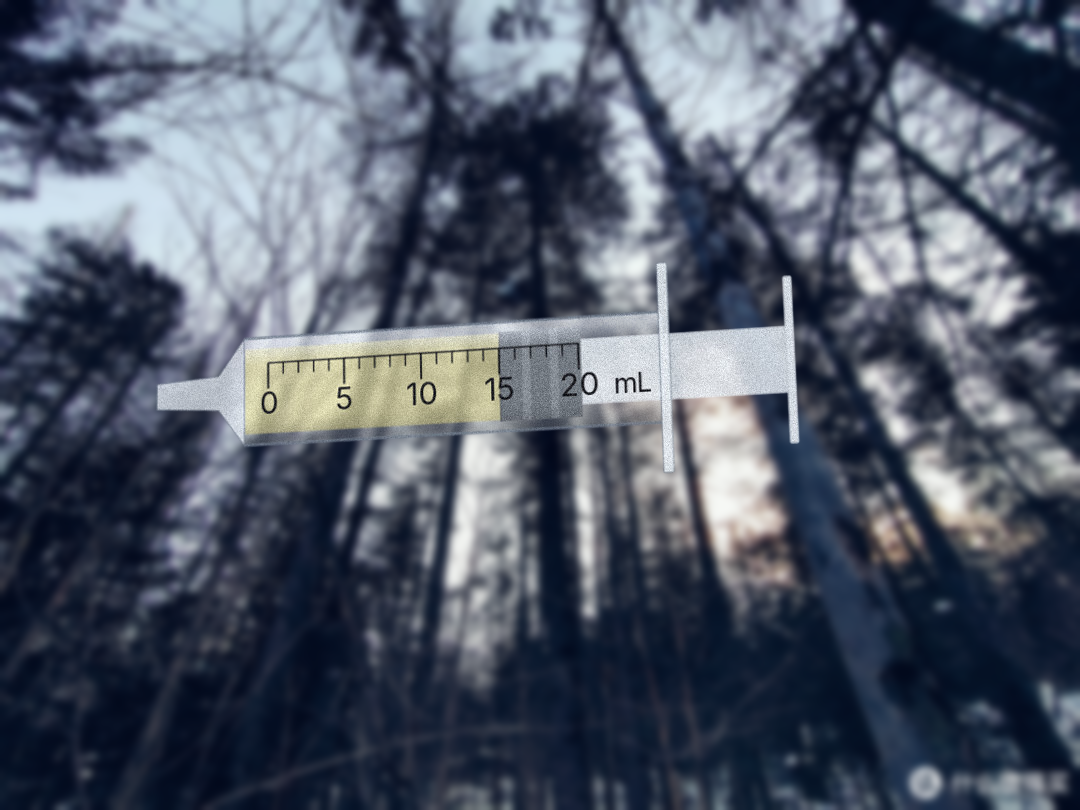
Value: **15** mL
